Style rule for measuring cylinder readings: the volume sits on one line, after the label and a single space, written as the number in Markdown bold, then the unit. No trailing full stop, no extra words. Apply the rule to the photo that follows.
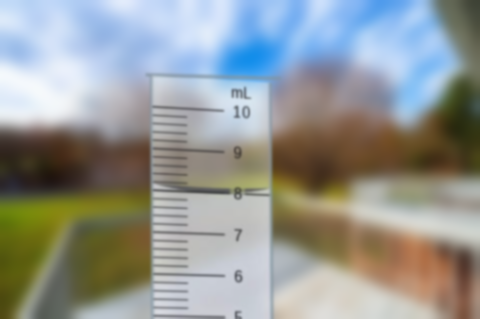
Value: **8** mL
